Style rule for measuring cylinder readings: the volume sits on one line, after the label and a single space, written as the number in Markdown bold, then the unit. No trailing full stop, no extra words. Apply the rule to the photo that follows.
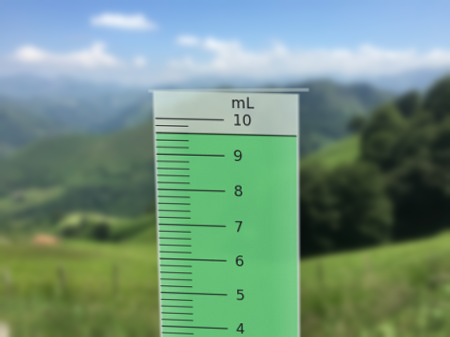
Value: **9.6** mL
